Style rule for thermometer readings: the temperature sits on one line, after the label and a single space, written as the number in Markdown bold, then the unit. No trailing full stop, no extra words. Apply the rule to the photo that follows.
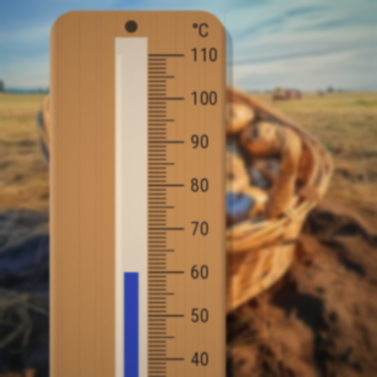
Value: **60** °C
